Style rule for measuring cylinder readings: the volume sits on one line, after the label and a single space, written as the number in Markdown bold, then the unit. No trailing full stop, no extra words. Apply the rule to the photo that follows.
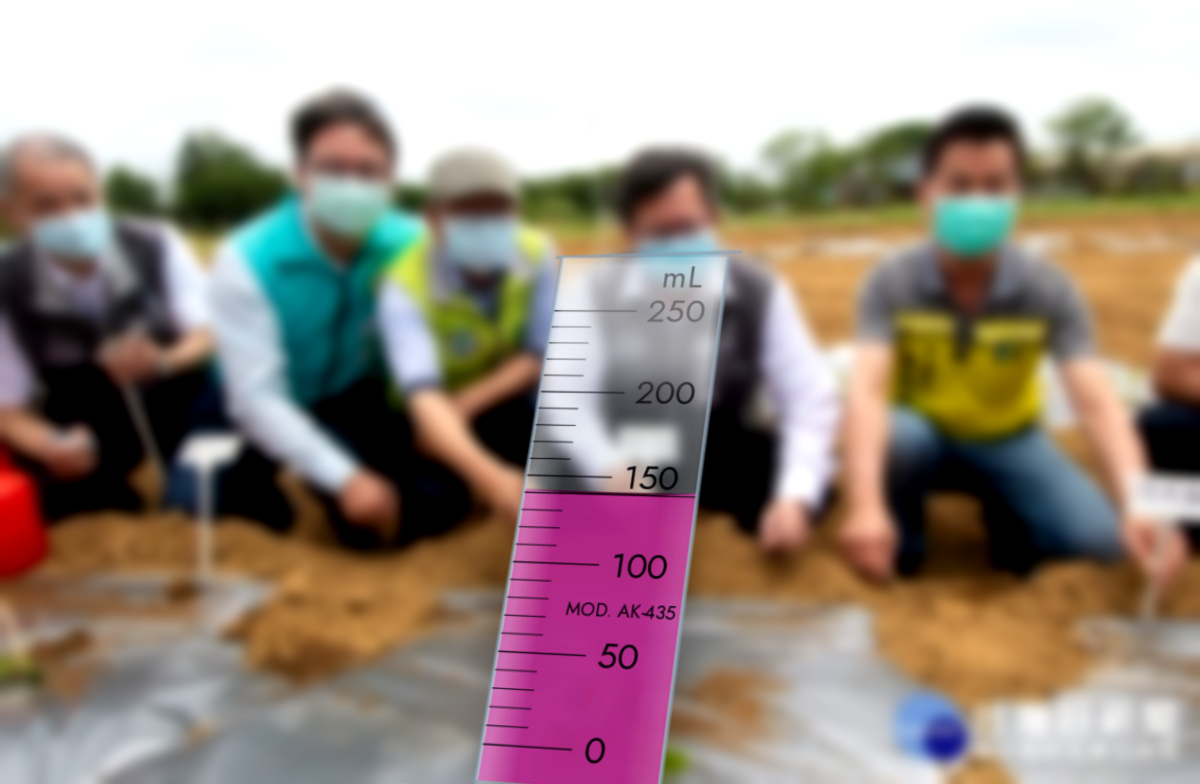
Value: **140** mL
